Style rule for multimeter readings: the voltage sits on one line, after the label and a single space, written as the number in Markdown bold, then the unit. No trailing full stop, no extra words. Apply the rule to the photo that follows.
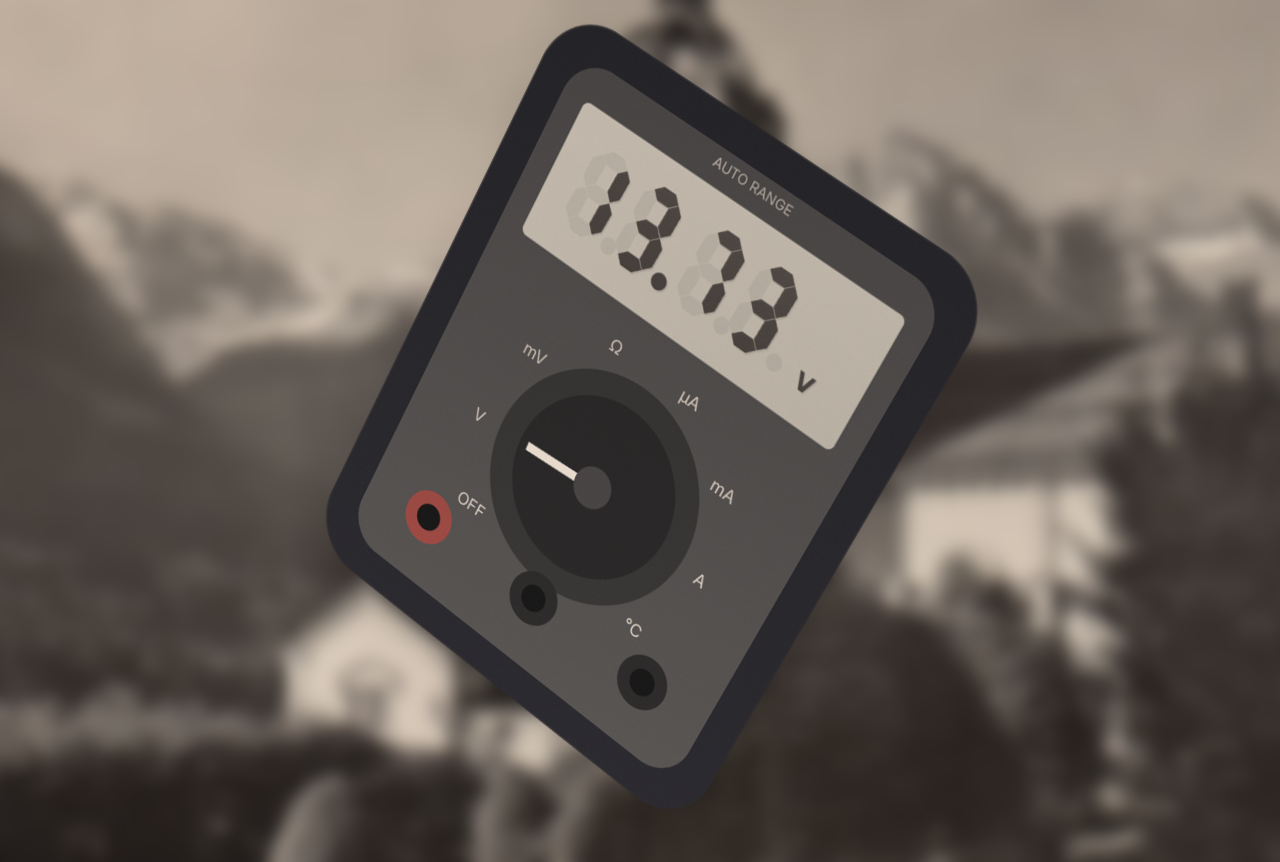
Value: **13.73** V
